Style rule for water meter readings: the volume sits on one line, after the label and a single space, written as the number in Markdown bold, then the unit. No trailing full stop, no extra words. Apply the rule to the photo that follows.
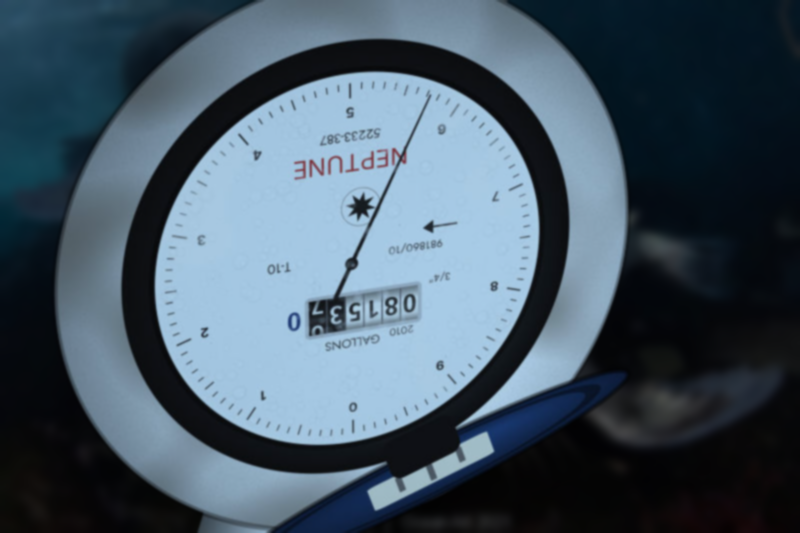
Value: **815365.7** gal
